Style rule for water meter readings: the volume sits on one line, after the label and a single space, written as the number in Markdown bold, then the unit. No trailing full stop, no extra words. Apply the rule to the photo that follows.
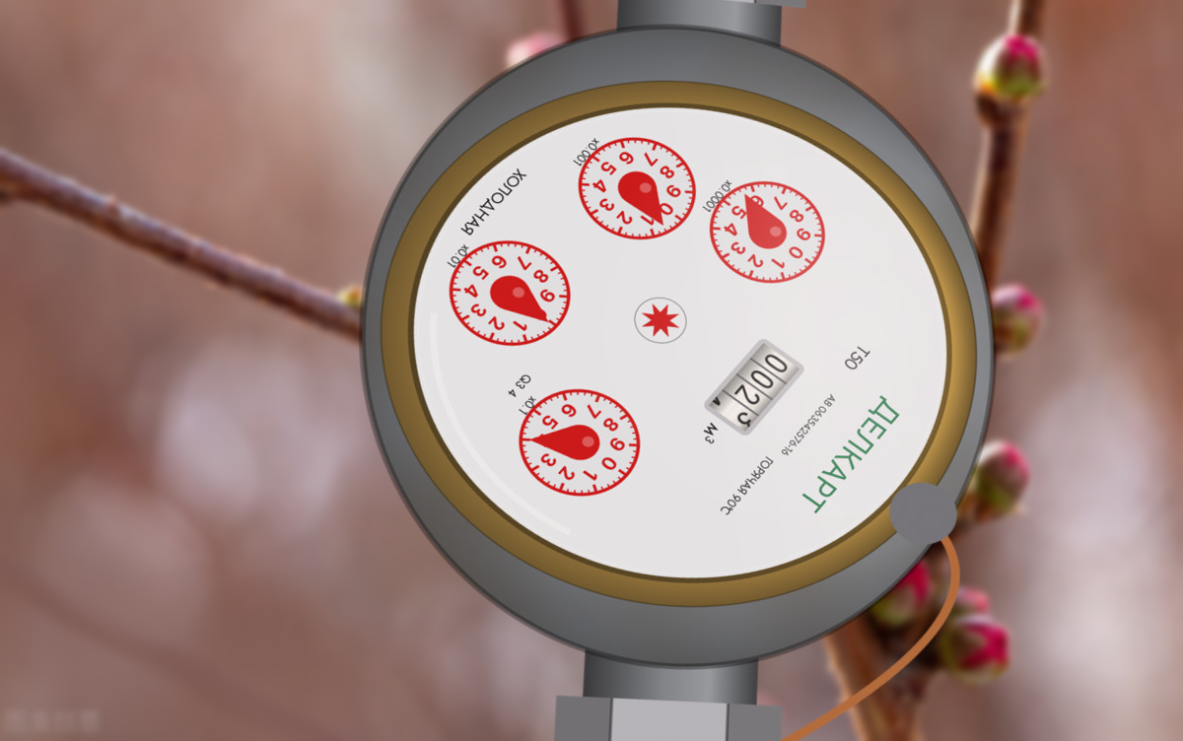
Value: **23.4005** m³
